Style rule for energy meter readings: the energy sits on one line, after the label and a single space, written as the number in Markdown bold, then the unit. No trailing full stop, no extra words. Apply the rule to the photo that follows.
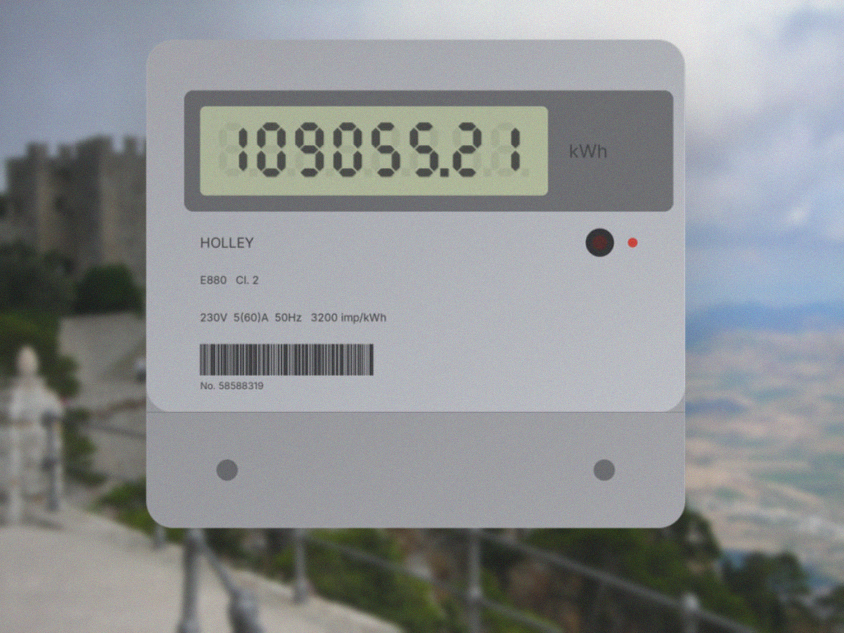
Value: **109055.21** kWh
